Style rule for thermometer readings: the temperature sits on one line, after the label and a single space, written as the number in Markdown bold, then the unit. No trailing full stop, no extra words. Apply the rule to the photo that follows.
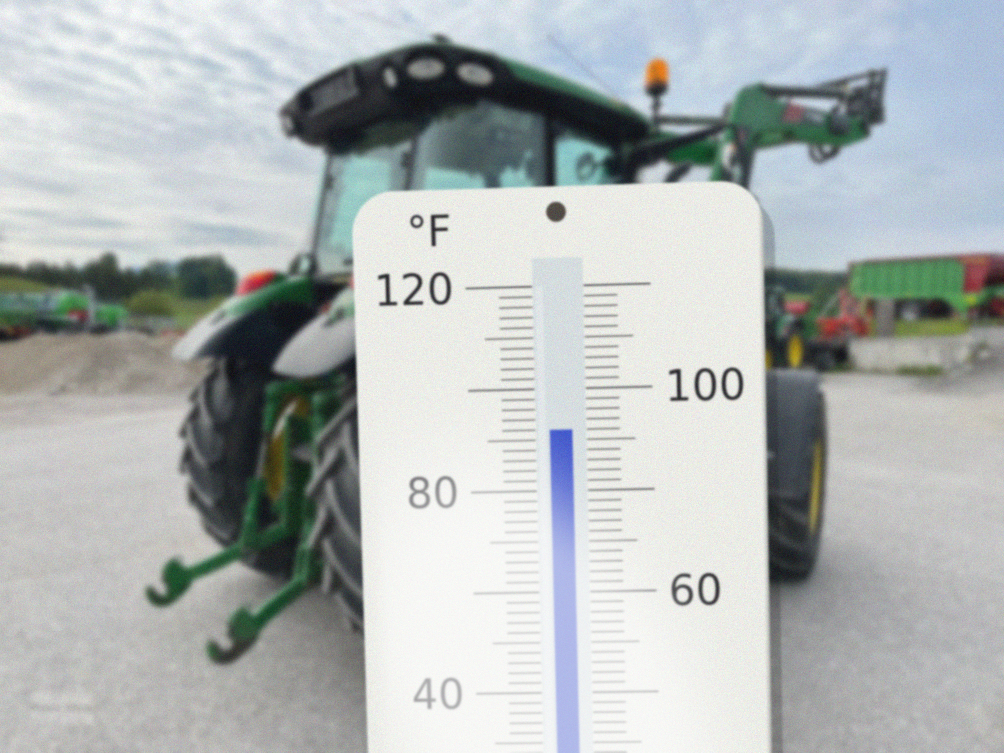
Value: **92** °F
